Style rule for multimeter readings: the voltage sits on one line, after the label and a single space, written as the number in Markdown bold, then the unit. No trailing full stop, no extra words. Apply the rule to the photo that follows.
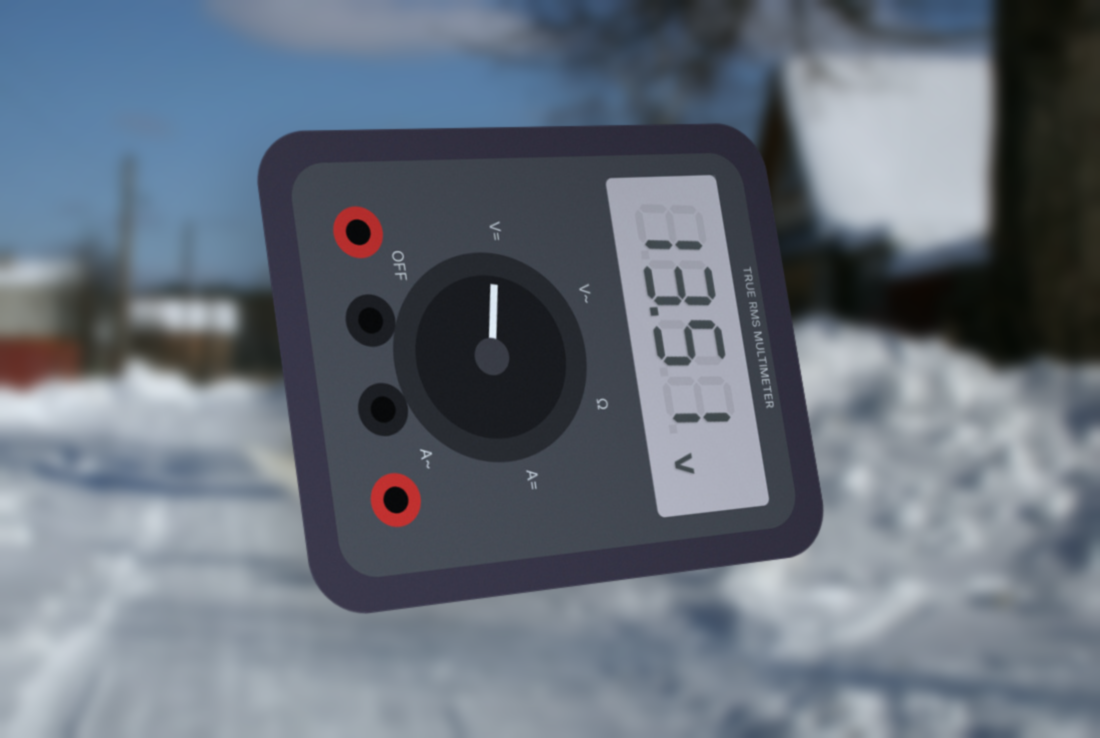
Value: **13.51** V
